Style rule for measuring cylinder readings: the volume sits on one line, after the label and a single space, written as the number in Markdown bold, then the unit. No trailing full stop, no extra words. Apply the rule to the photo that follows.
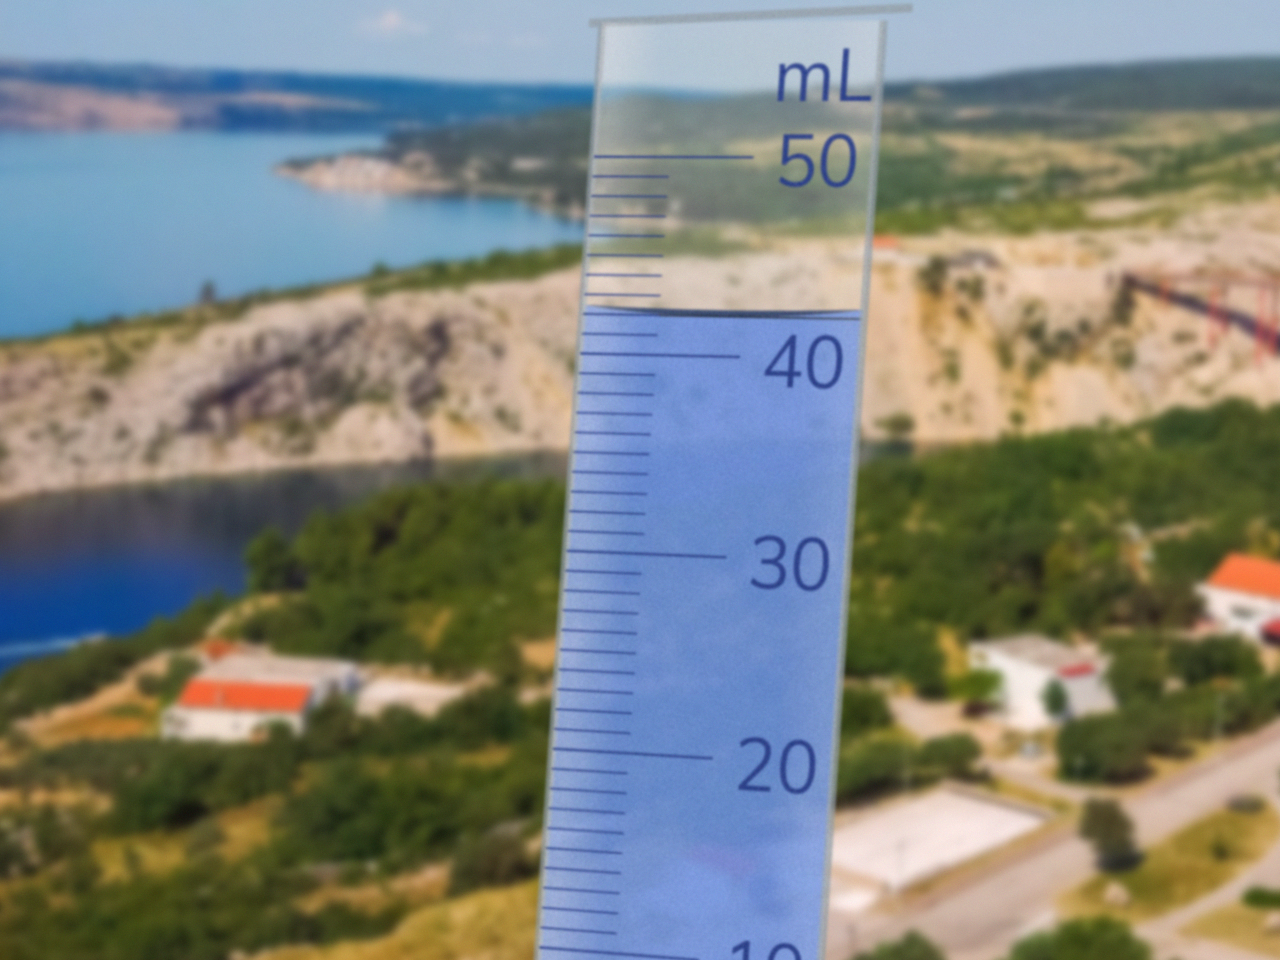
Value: **42** mL
